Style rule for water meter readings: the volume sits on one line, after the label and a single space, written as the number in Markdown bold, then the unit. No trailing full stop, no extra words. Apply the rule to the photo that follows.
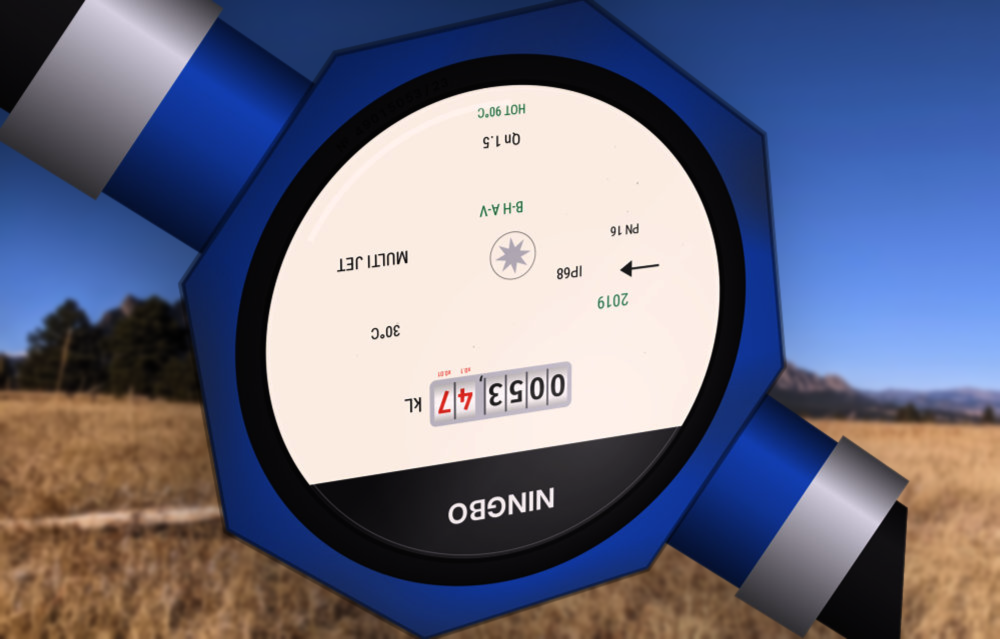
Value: **53.47** kL
